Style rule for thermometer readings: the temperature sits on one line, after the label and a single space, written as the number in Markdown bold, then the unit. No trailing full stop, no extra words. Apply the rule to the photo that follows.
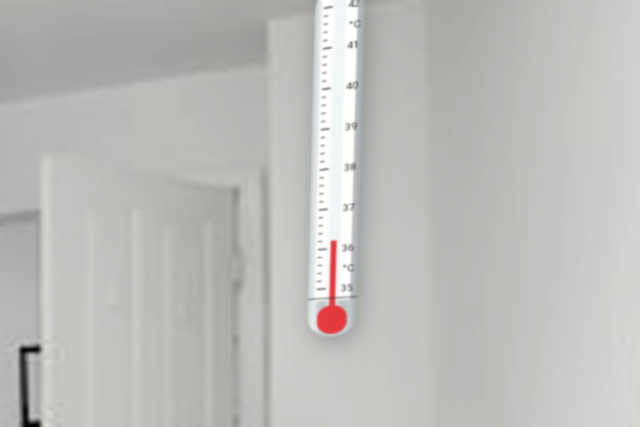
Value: **36.2** °C
